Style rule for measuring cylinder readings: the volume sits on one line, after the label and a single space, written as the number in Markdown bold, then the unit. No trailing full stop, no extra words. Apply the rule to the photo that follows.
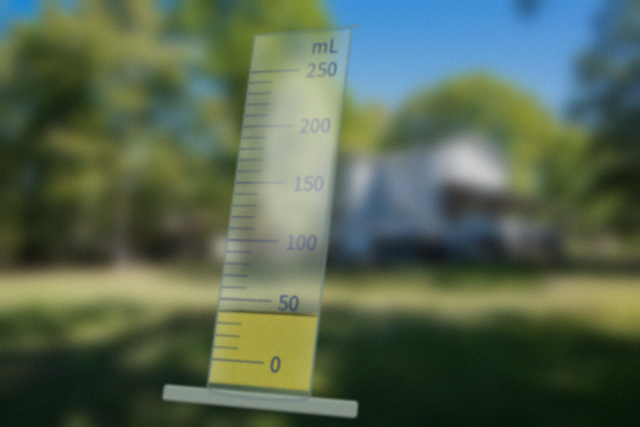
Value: **40** mL
